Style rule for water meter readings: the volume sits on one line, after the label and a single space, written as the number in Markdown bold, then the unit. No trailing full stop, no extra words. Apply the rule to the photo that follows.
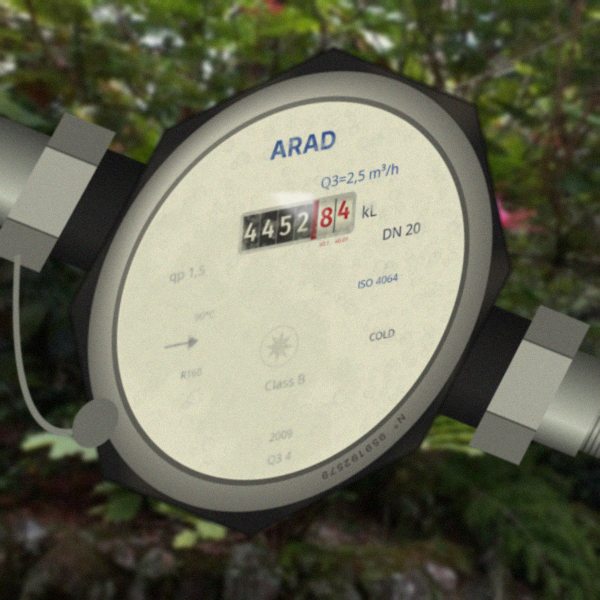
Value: **4452.84** kL
